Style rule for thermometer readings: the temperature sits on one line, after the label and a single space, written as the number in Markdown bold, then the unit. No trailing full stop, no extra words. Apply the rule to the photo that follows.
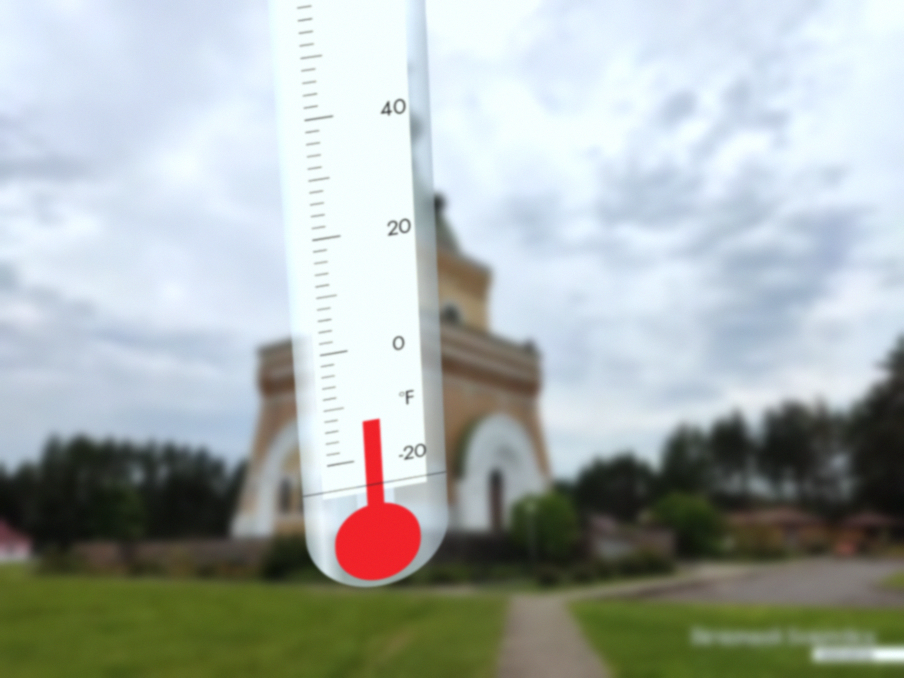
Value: **-13** °F
